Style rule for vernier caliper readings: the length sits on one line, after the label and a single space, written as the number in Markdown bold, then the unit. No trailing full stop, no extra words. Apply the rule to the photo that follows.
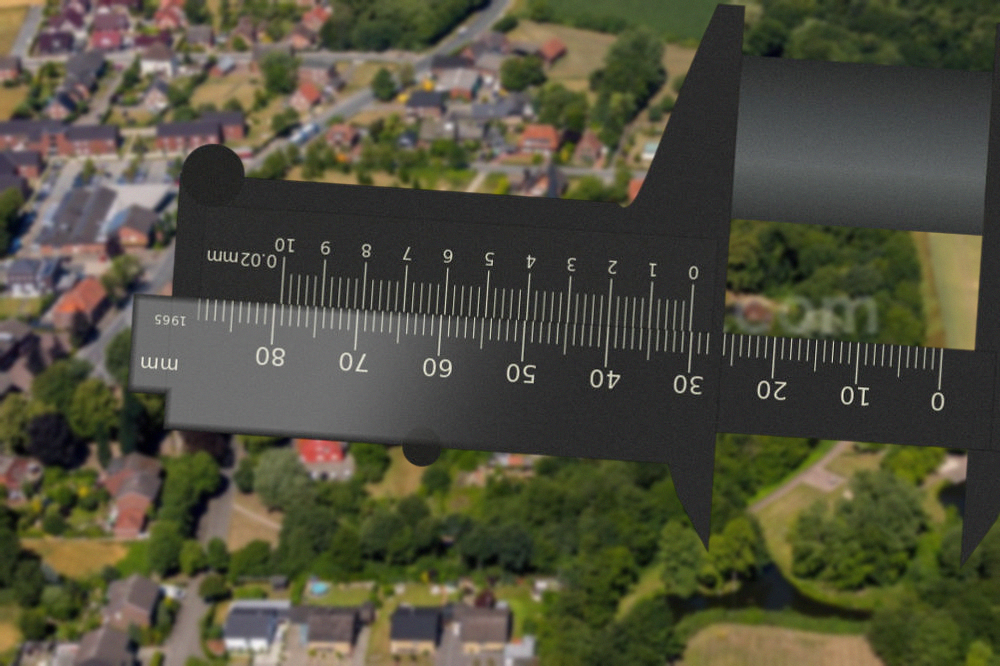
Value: **30.2** mm
